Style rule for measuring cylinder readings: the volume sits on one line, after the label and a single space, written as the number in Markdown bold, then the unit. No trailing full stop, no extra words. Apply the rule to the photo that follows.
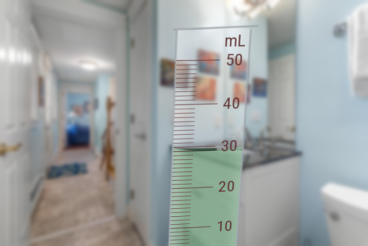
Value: **29** mL
